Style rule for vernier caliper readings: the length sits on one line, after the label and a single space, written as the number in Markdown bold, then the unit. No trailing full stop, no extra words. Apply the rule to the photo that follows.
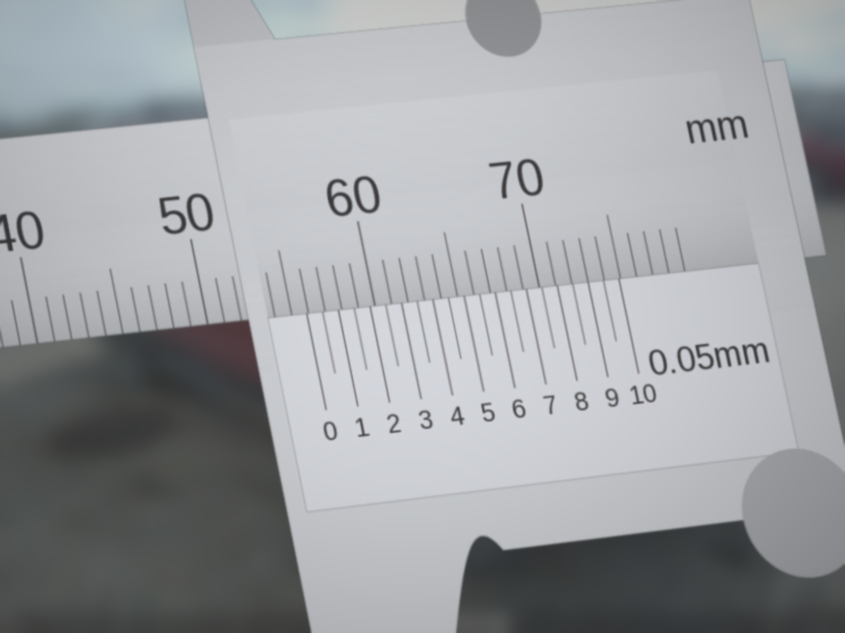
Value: **55.9** mm
